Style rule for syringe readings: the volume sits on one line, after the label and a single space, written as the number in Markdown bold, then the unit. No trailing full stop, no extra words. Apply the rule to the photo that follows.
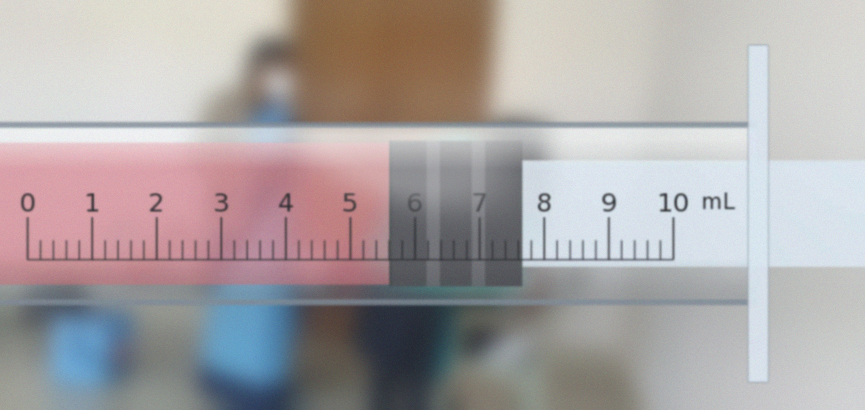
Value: **5.6** mL
